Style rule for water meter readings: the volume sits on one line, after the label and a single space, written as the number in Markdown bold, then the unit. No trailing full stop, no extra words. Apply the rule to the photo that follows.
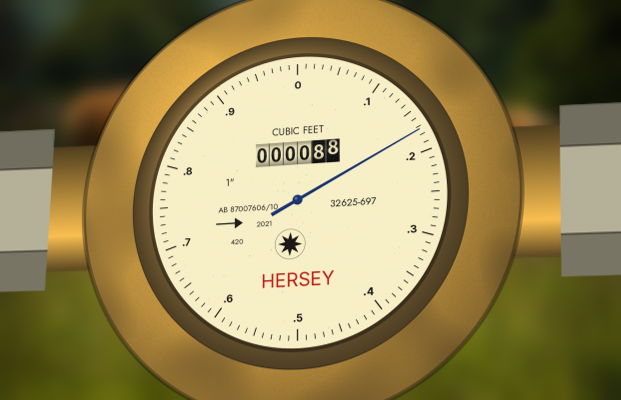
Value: **88.17** ft³
